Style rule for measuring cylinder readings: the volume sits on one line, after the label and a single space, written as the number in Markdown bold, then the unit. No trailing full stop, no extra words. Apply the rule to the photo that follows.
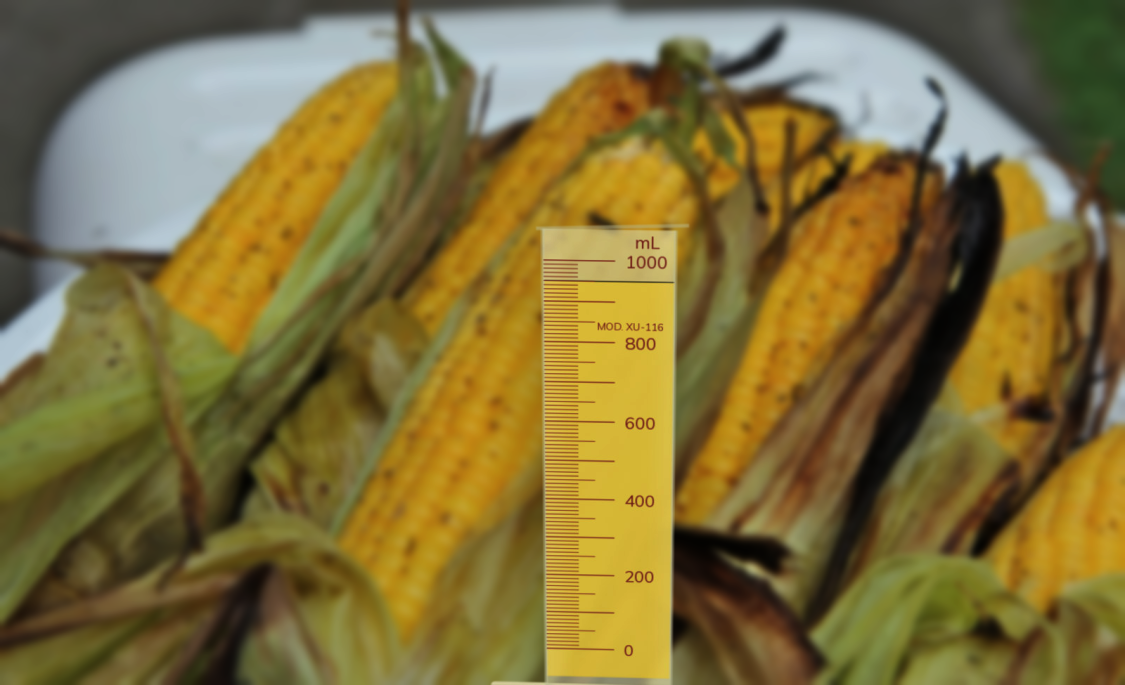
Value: **950** mL
